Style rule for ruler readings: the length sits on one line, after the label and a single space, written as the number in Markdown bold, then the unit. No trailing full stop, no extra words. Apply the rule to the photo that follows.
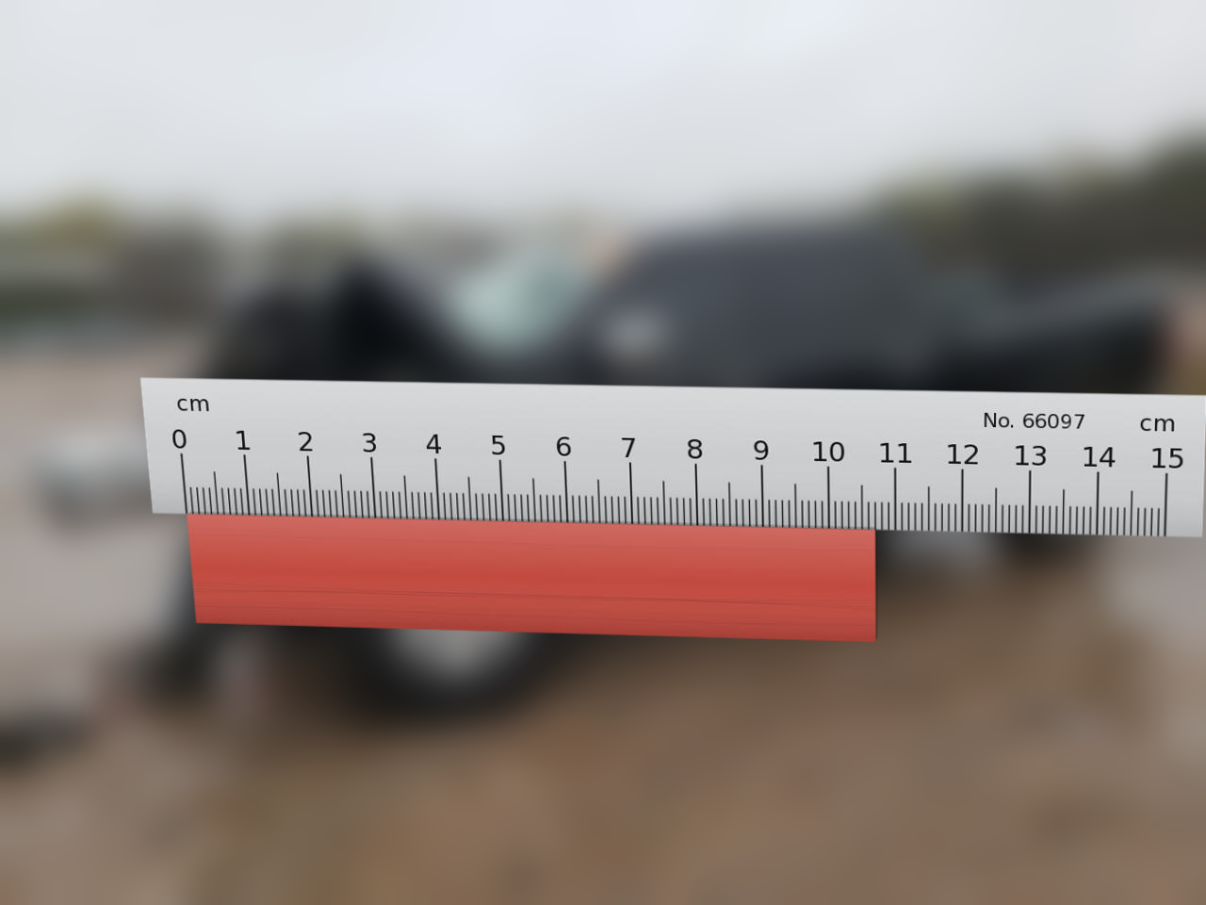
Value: **10.7** cm
